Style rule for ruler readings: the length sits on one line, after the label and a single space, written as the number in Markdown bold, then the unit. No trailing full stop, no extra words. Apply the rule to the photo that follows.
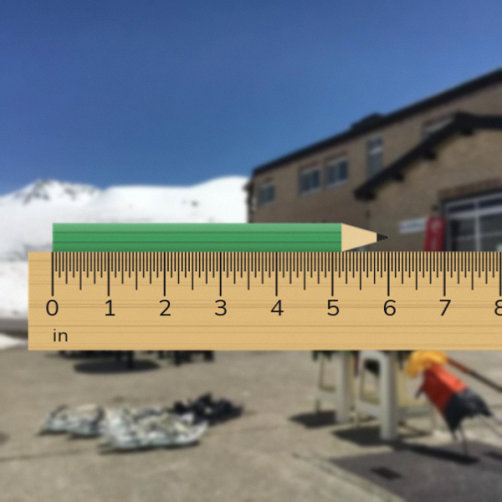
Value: **6** in
